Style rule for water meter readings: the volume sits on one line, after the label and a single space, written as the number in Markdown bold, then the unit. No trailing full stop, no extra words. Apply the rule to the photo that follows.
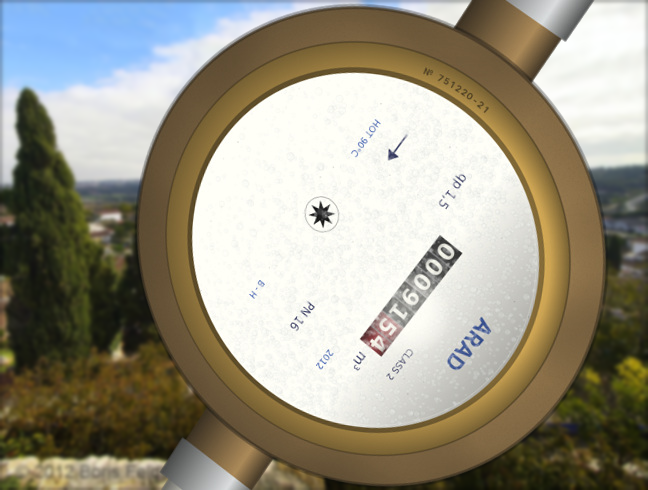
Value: **91.54** m³
